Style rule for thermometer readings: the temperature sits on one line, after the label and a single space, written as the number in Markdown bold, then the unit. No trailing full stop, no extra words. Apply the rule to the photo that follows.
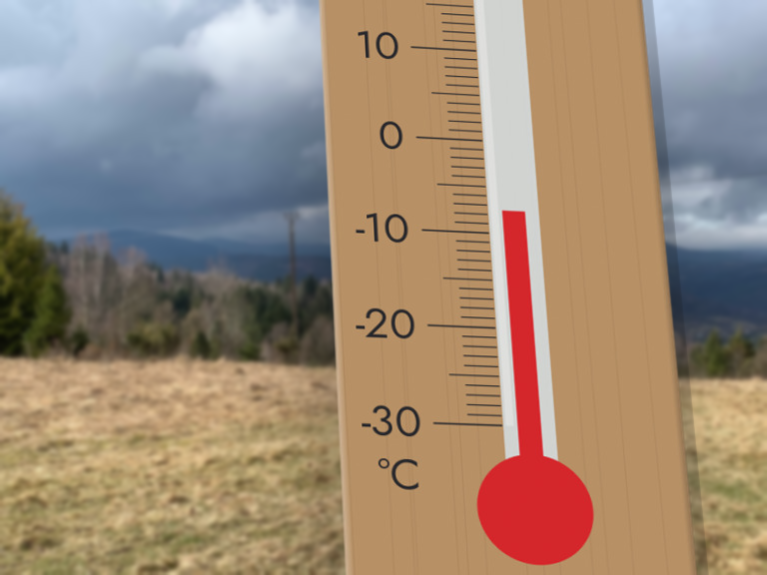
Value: **-7.5** °C
